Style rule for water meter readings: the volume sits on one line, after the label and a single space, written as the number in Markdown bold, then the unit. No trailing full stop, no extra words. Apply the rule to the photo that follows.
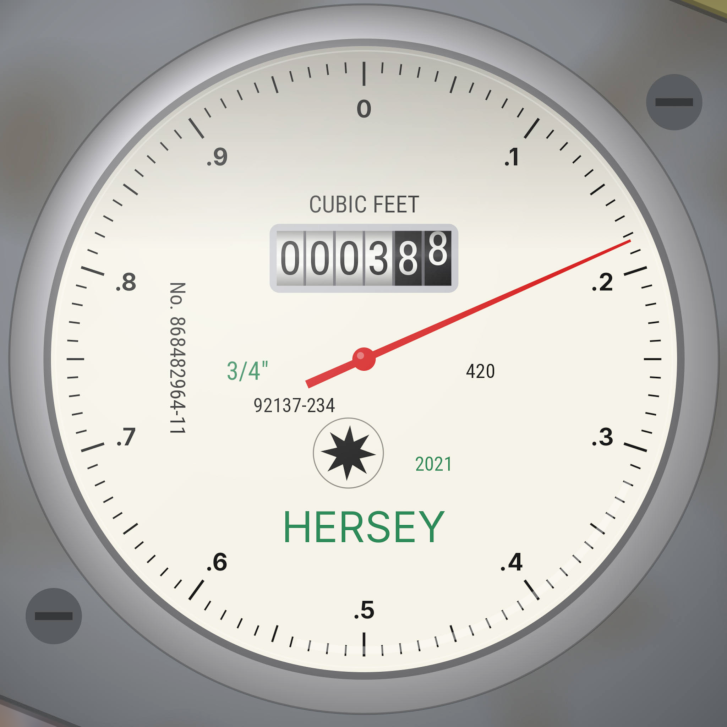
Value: **388.18** ft³
